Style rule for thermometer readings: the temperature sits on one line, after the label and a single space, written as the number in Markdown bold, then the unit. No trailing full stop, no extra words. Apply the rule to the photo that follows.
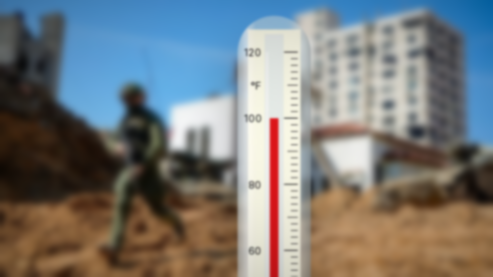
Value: **100** °F
